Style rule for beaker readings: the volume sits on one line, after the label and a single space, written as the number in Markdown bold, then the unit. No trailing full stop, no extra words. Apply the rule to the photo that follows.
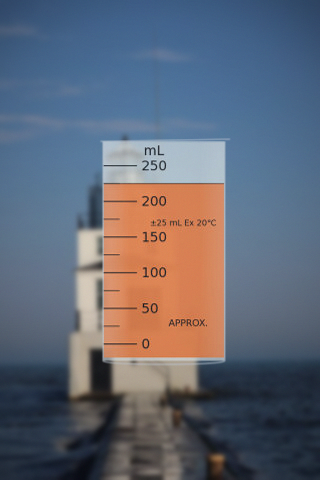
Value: **225** mL
